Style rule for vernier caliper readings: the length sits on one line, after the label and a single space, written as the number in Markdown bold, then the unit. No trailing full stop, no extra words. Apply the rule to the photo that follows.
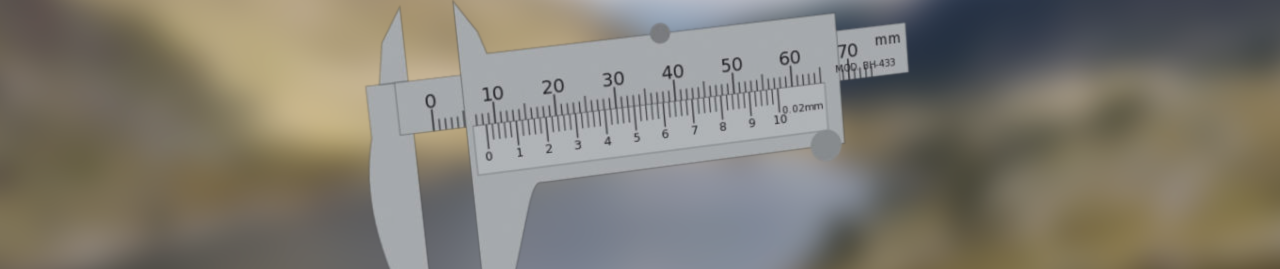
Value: **8.5** mm
